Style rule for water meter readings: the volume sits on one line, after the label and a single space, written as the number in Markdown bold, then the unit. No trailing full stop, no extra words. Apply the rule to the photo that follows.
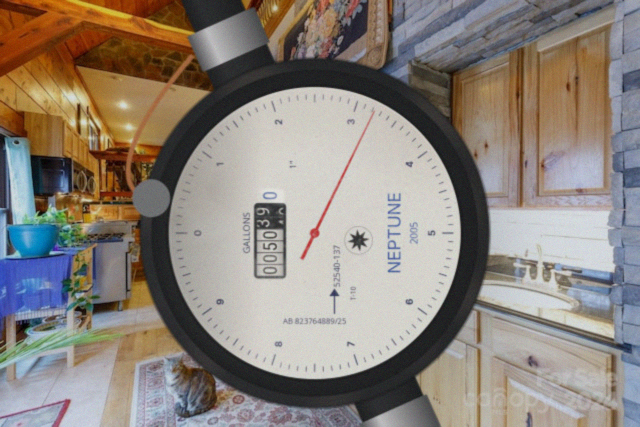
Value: **50393.2** gal
